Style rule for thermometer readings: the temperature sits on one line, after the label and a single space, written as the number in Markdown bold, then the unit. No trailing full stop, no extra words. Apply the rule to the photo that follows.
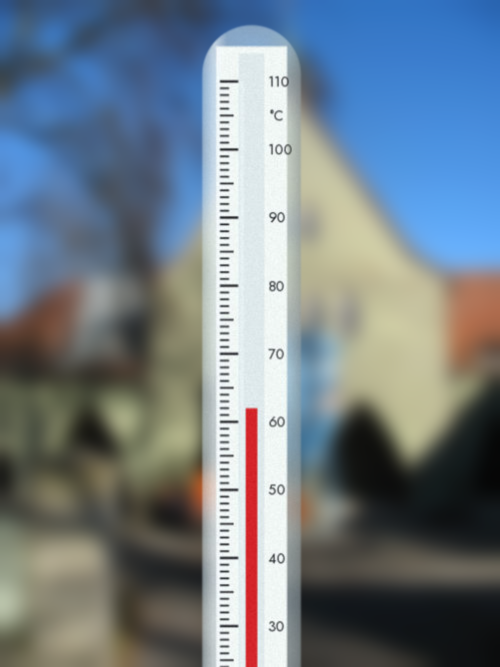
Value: **62** °C
